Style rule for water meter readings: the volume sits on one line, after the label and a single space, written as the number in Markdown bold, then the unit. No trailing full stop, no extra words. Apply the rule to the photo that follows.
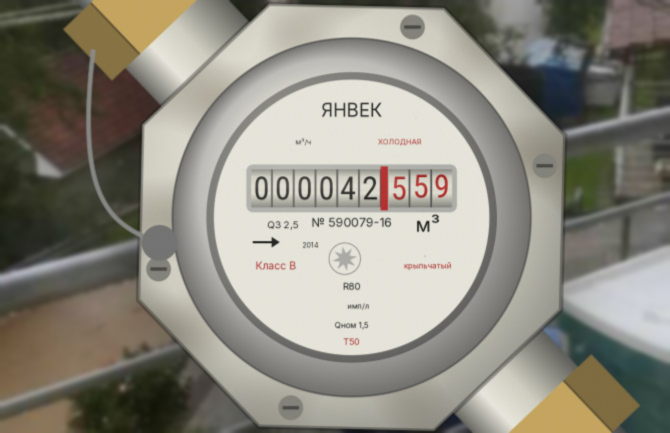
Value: **42.559** m³
